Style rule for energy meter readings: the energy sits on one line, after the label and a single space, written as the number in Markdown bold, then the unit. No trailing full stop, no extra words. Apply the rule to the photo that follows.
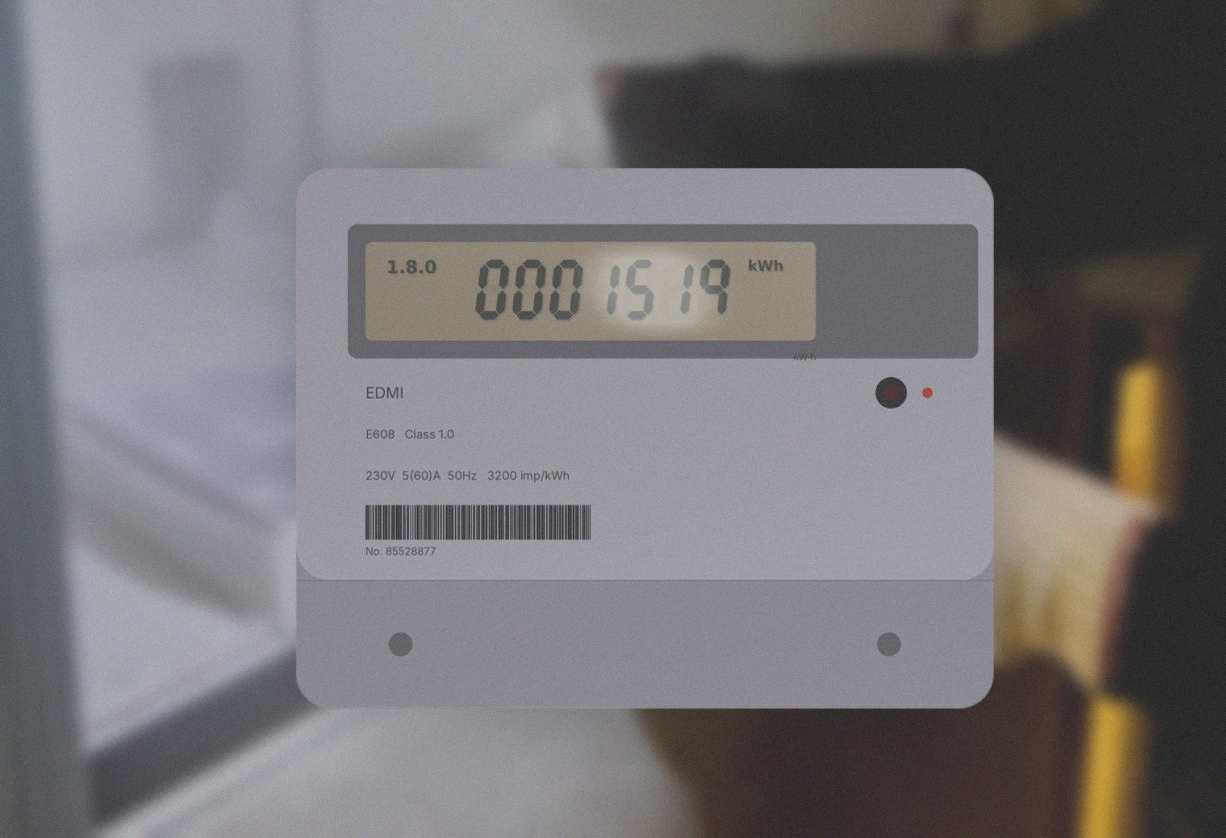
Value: **1519** kWh
